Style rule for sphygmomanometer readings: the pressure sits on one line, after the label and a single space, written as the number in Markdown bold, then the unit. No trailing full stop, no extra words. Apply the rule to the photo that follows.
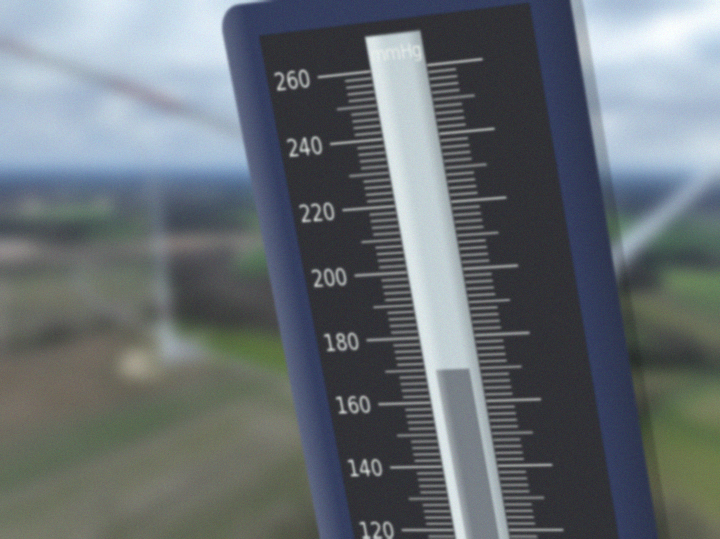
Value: **170** mmHg
